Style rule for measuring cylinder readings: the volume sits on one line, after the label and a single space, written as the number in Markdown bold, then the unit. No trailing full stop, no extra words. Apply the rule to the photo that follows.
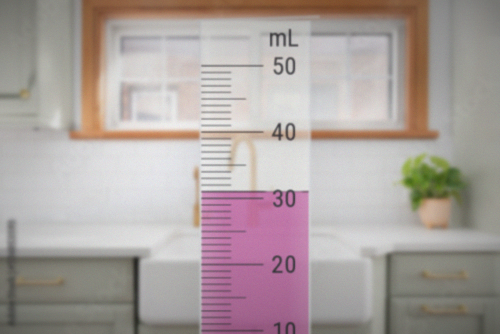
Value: **31** mL
